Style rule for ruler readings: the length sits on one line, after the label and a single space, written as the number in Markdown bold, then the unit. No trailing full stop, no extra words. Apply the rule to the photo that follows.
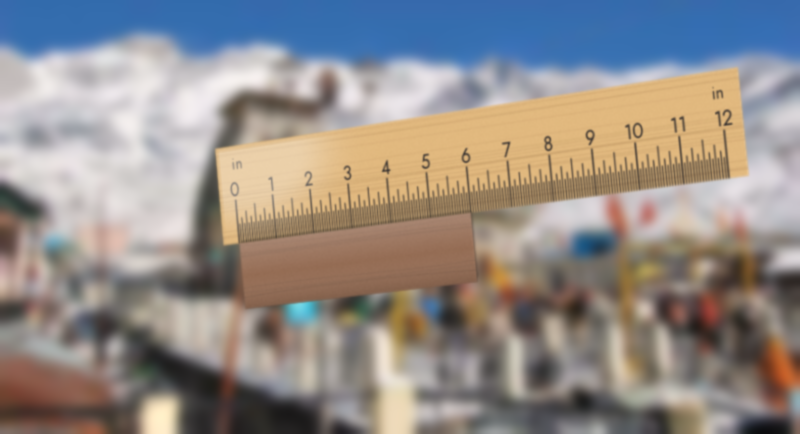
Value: **6** in
